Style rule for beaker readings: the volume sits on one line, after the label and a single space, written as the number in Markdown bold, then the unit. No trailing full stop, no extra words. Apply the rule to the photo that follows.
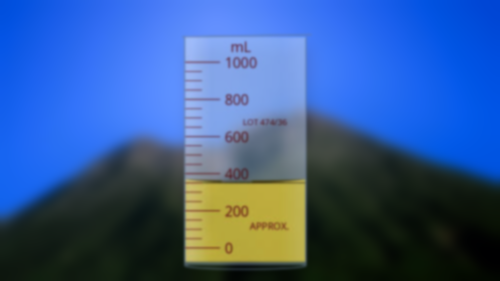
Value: **350** mL
